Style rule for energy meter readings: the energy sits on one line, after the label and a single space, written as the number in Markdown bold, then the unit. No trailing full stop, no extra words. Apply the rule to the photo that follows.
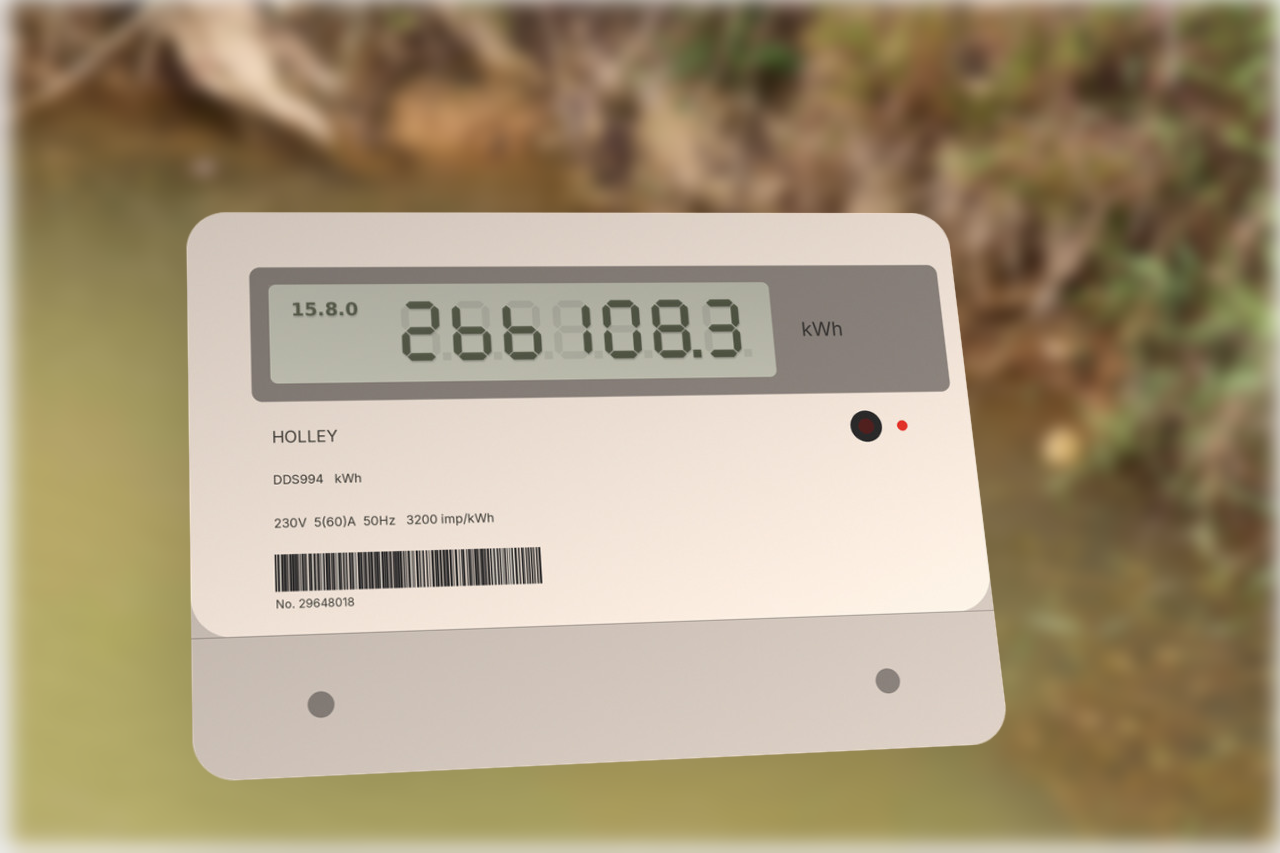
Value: **266108.3** kWh
